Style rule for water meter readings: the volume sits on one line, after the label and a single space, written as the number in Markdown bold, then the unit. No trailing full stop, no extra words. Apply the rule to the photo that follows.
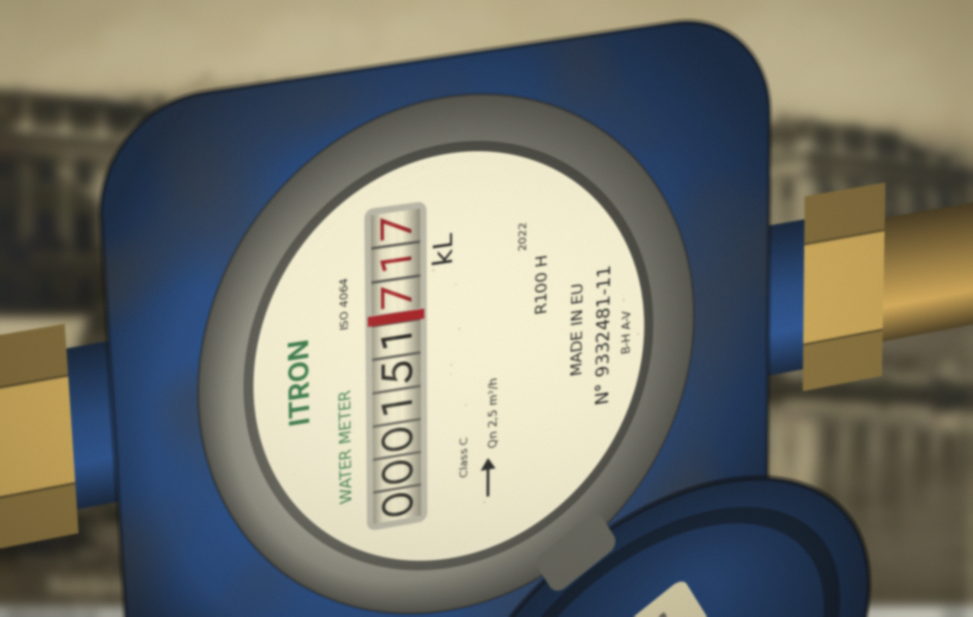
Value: **151.717** kL
